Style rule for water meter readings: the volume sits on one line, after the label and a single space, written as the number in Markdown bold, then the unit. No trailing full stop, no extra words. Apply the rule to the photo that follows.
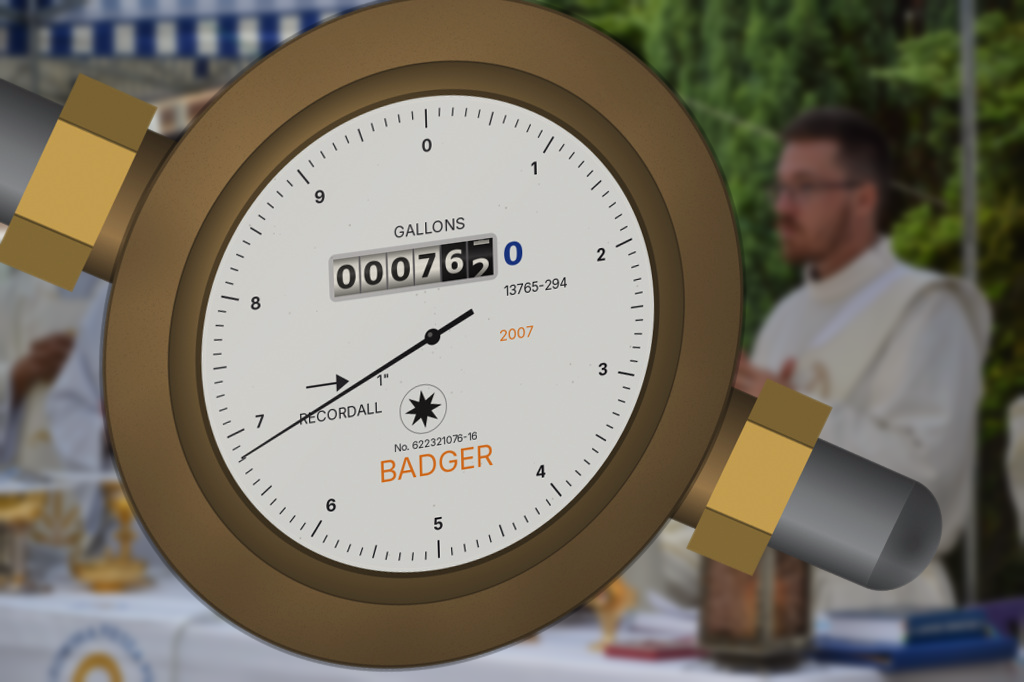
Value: **7616.8** gal
